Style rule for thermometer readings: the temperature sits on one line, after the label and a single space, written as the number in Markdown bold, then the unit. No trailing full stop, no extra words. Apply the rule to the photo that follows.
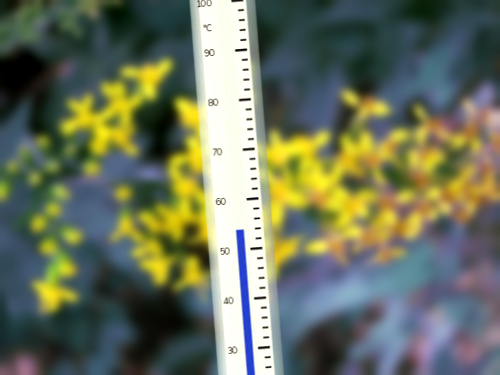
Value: **54** °C
